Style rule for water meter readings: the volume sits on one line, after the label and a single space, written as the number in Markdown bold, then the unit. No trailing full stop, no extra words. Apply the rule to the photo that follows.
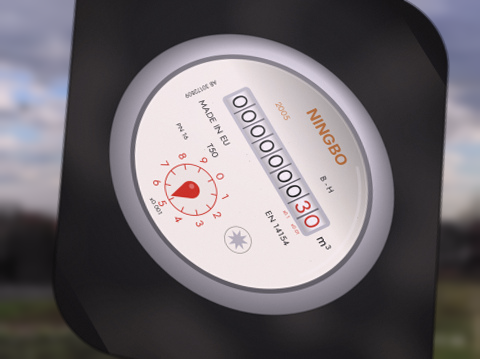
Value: **0.305** m³
